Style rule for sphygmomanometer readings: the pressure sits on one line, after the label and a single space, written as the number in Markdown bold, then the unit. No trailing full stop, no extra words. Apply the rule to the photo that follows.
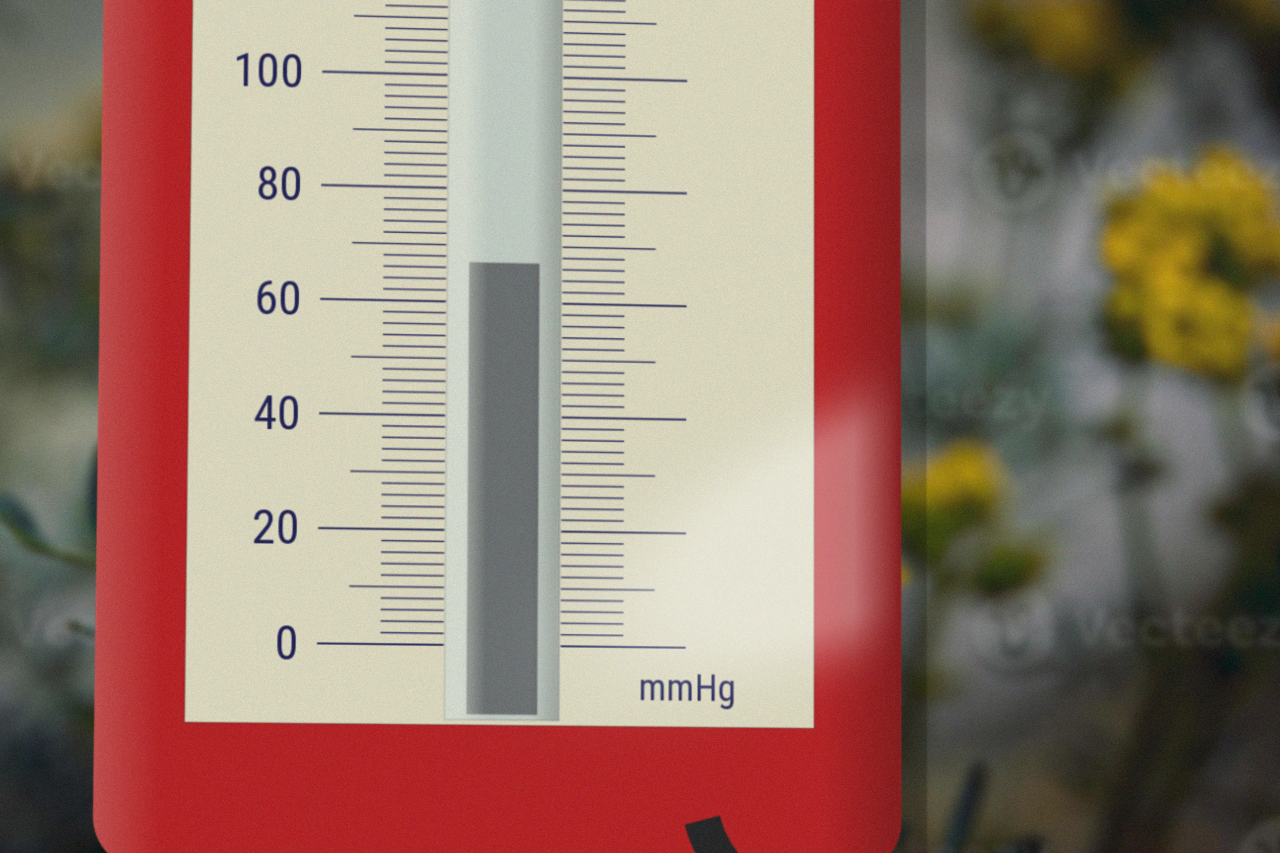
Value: **67** mmHg
